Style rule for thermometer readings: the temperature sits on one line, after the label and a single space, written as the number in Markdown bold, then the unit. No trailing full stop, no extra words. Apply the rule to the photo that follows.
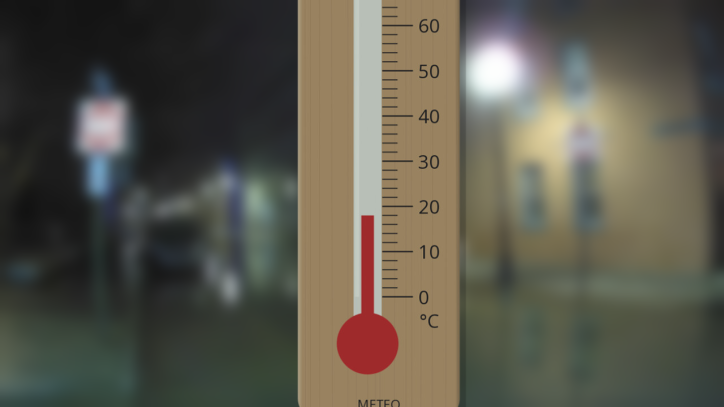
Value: **18** °C
